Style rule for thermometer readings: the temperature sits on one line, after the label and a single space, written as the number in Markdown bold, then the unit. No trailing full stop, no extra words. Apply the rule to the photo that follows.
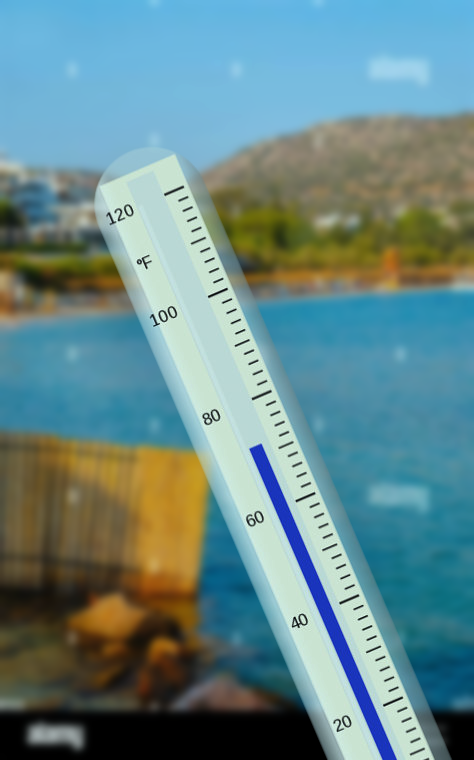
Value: **72** °F
